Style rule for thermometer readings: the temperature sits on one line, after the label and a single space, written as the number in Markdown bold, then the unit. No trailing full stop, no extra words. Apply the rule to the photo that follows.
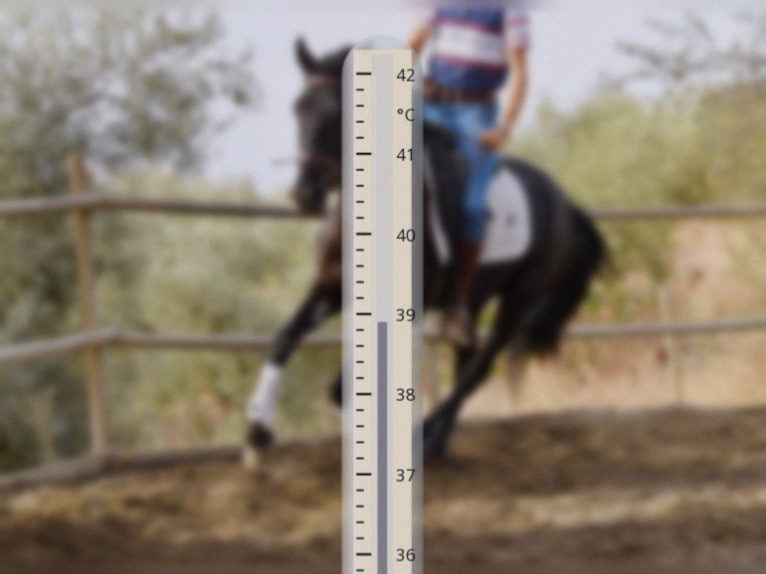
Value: **38.9** °C
